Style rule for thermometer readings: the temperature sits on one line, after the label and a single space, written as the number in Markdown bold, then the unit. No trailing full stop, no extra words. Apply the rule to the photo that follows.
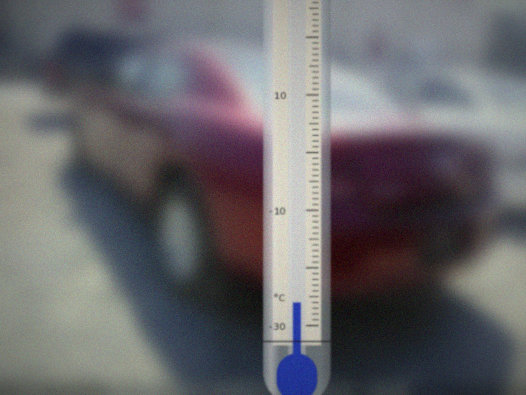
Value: **-26** °C
